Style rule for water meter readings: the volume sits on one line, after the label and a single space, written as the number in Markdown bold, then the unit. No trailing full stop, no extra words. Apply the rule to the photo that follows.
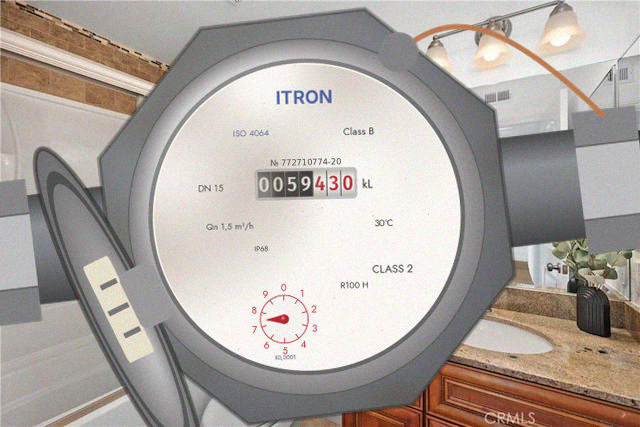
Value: **59.4307** kL
